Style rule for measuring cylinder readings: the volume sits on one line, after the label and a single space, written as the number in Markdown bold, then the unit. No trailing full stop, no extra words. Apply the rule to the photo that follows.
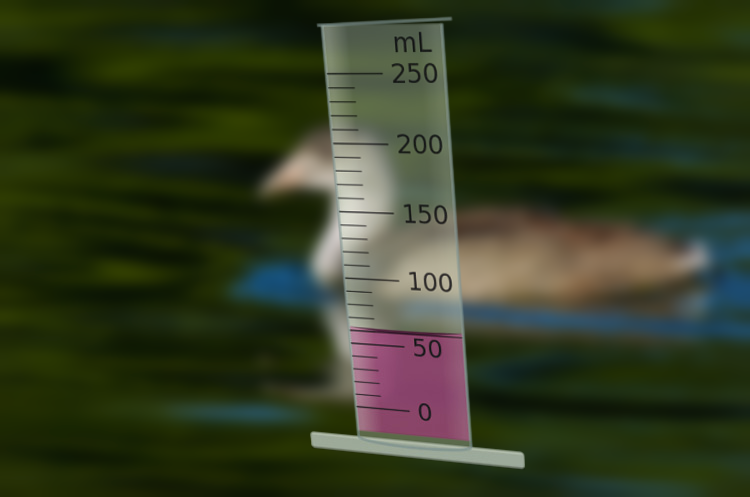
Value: **60** mL
